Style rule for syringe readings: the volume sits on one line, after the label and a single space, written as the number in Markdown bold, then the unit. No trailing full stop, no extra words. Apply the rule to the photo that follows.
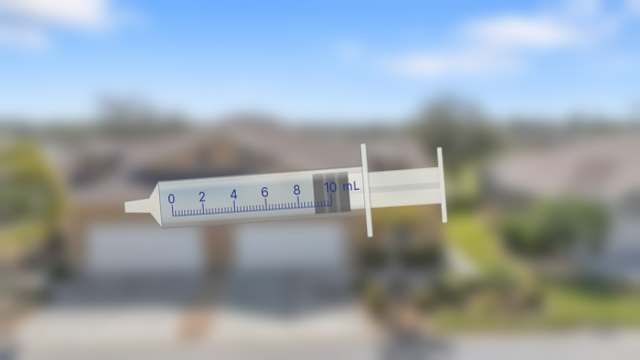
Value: **9** mL
